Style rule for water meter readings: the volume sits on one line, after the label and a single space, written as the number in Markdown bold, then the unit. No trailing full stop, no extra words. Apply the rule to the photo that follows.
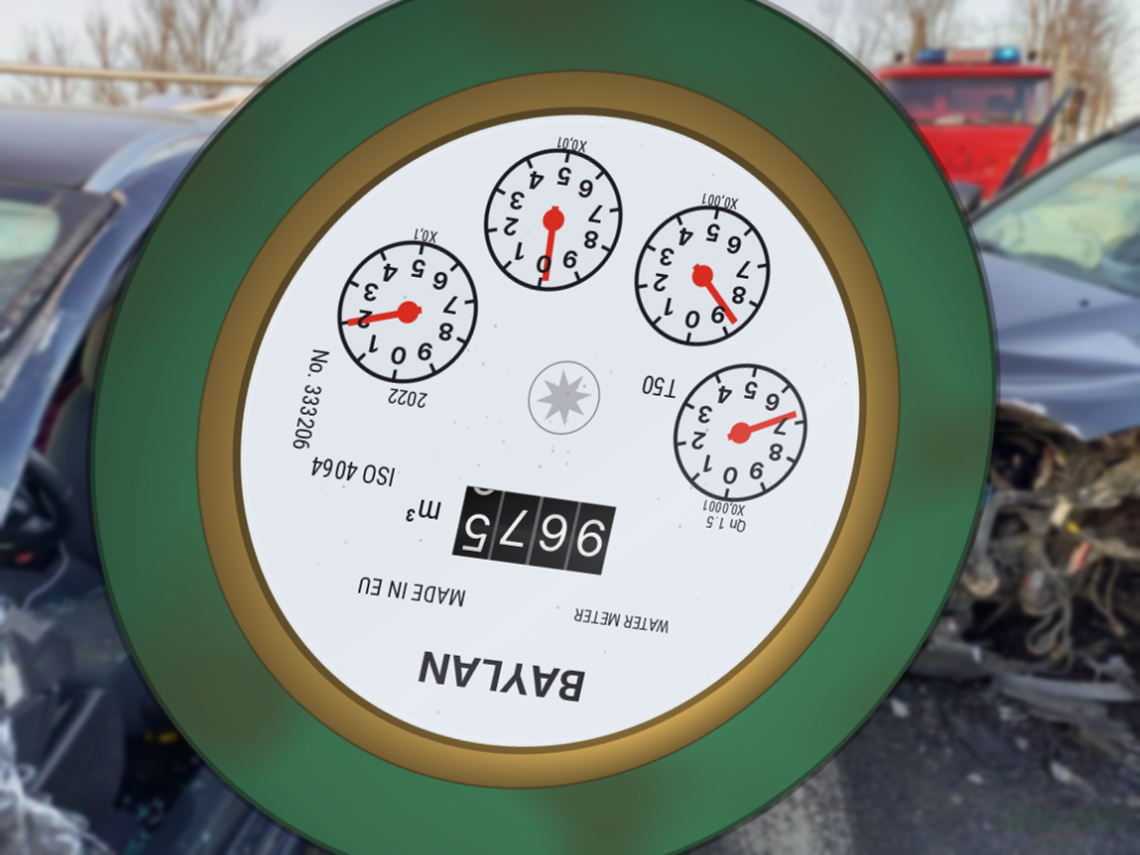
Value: **9675.1986** m³
